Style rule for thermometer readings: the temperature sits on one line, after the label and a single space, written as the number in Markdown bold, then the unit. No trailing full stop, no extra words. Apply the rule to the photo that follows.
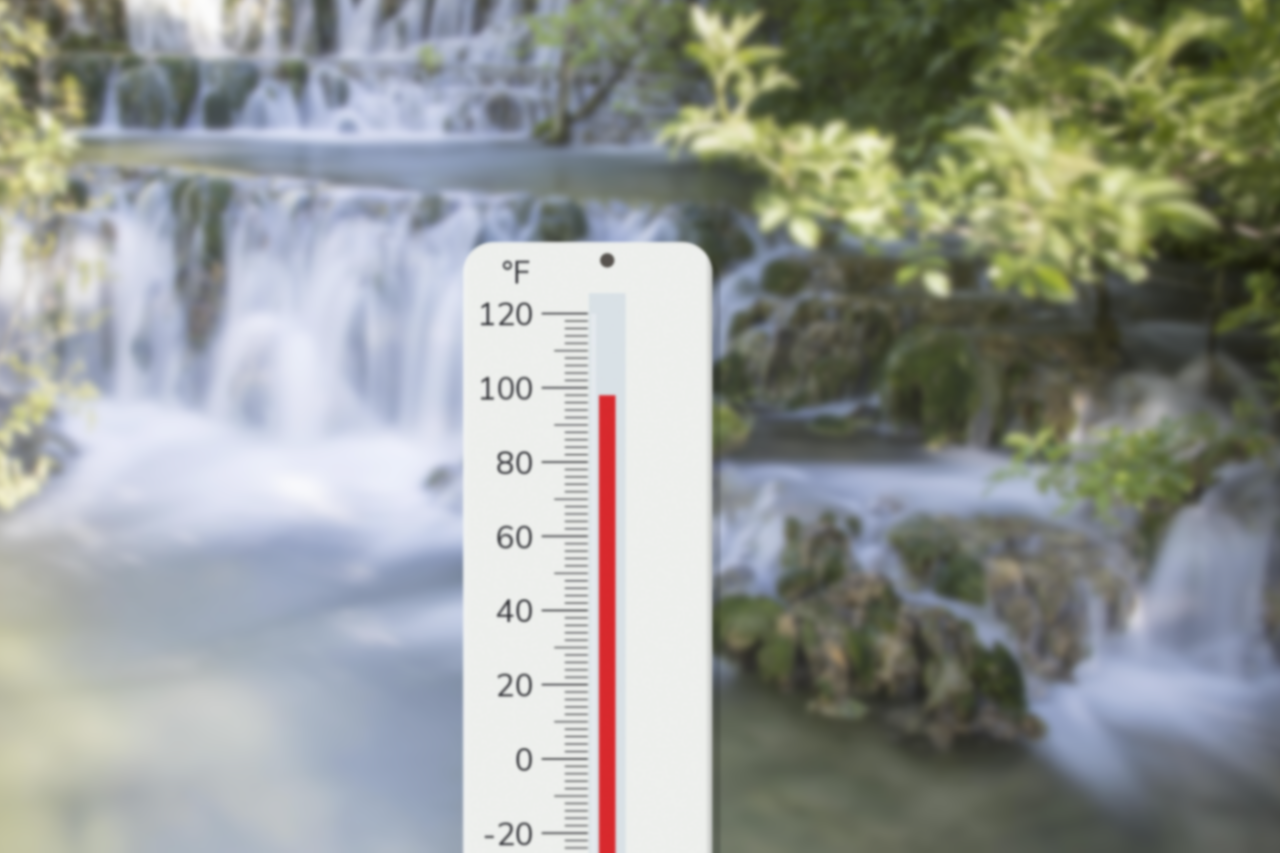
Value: **98** °F
